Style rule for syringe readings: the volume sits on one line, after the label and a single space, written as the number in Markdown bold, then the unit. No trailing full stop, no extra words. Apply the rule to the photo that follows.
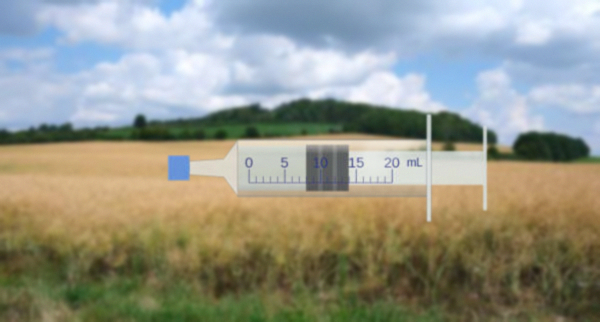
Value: **8** mL
